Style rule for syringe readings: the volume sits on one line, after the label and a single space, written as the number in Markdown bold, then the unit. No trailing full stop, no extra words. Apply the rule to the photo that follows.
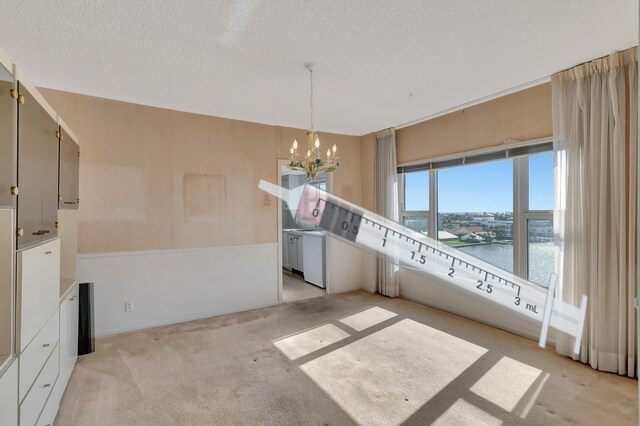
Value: **0.1** mL
